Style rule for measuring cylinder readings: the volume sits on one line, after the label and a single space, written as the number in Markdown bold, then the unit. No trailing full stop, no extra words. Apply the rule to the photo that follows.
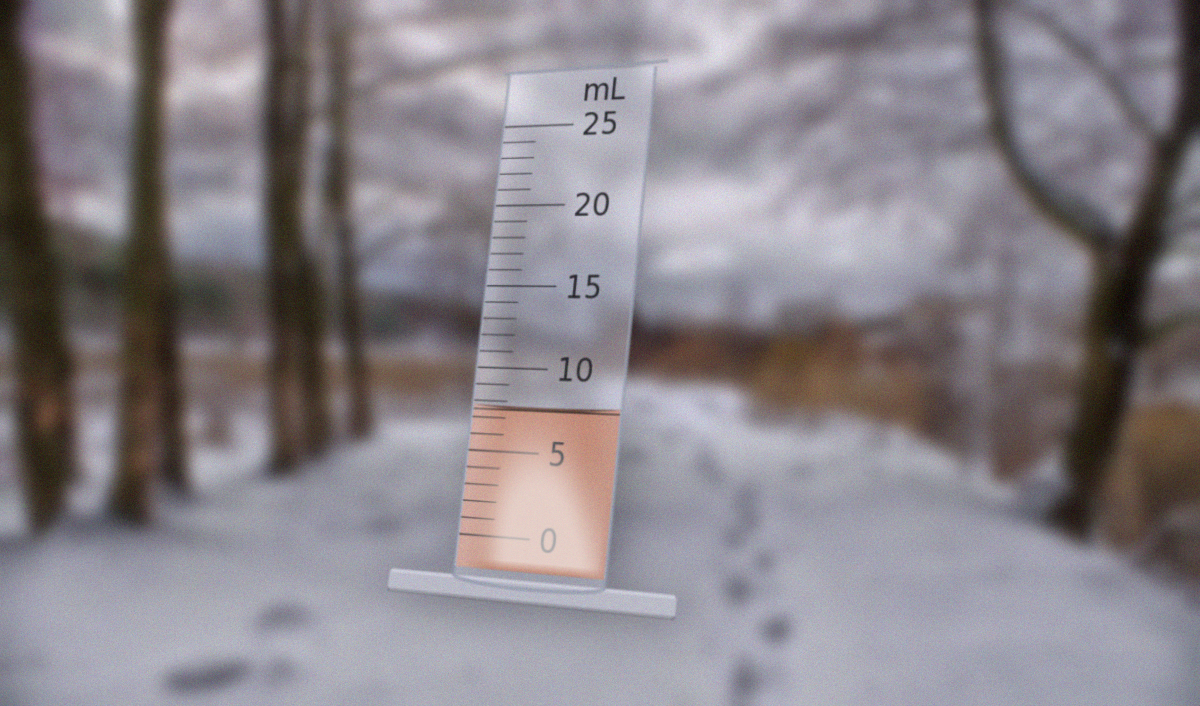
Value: **7.5** mL
